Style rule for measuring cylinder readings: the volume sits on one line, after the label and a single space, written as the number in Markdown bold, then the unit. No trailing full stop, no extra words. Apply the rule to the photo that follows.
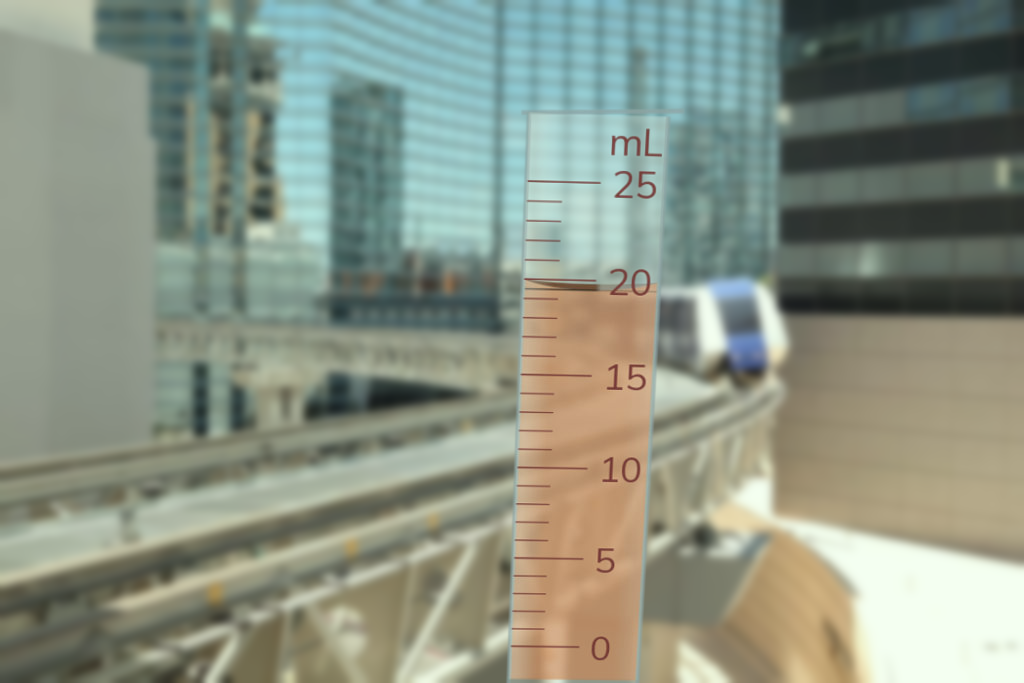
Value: **19.5** mL
